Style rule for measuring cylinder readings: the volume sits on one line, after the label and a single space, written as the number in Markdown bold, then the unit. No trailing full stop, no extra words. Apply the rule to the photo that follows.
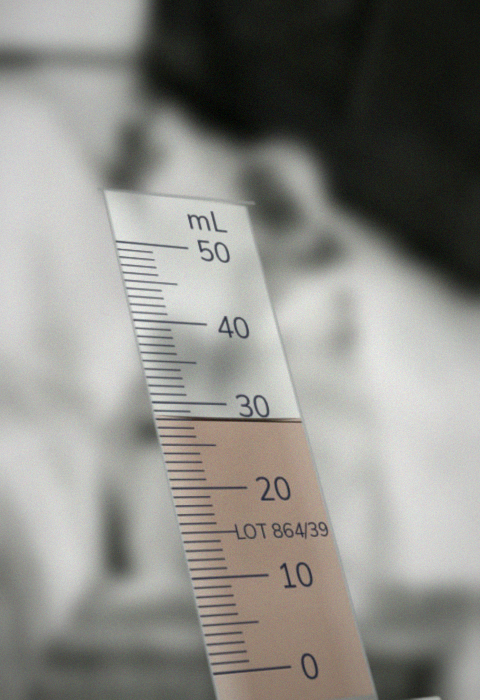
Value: **28** mL
